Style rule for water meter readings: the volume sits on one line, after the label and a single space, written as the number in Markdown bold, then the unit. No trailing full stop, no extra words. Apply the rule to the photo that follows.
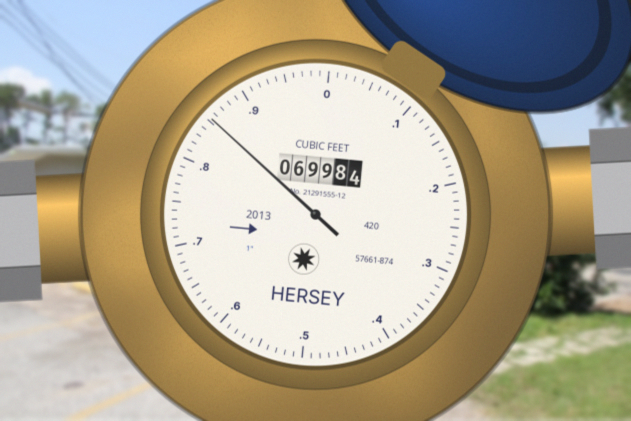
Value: **69983.85** ft³
